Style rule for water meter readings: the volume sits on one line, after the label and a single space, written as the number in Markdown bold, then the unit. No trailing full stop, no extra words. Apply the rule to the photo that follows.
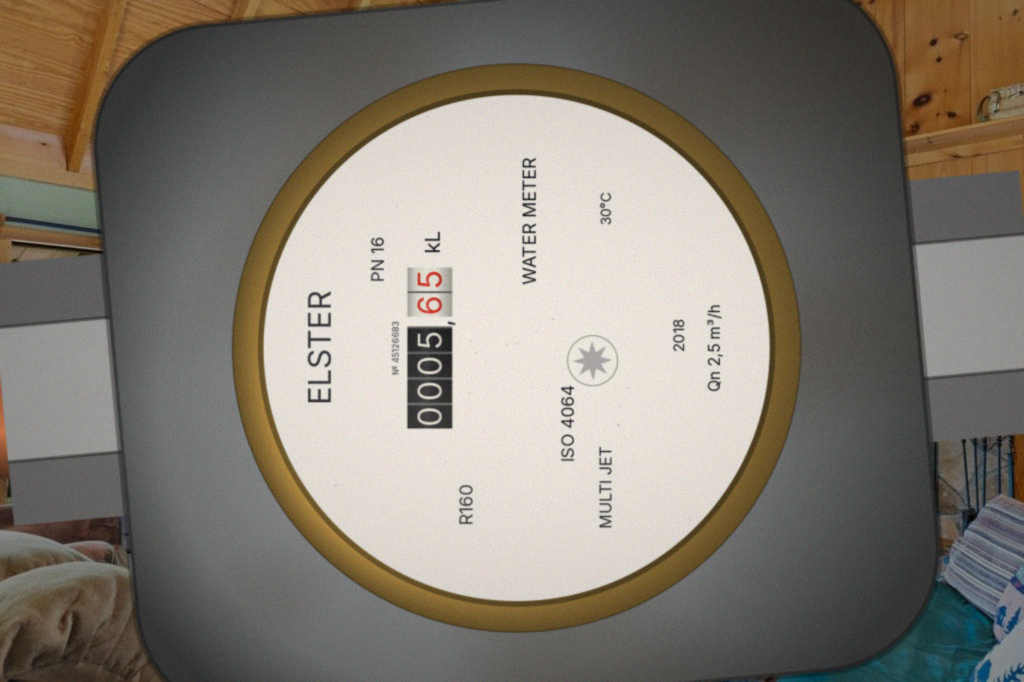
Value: **5.65** kL
